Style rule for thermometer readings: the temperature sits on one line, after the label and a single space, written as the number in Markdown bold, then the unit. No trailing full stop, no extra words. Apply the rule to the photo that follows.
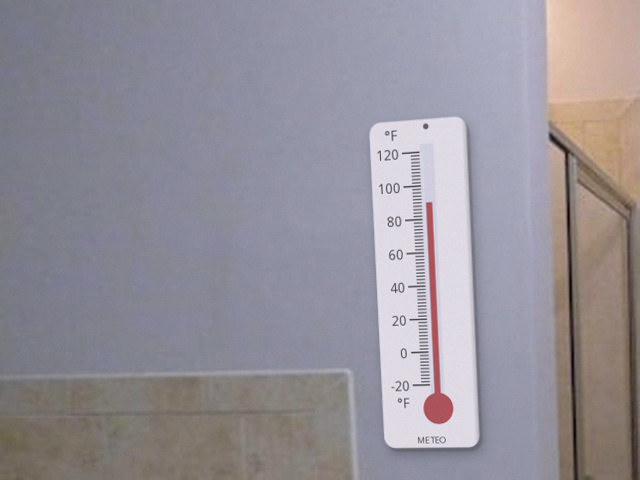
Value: **90** °F
